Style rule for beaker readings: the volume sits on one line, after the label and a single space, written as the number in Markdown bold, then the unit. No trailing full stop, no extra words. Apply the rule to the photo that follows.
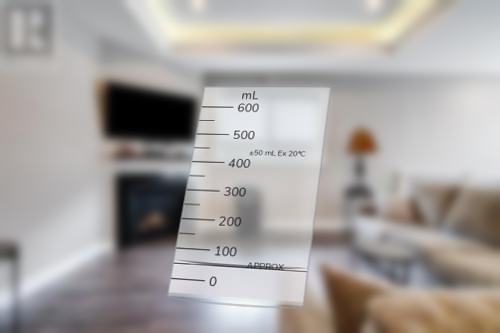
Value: **50** mL
